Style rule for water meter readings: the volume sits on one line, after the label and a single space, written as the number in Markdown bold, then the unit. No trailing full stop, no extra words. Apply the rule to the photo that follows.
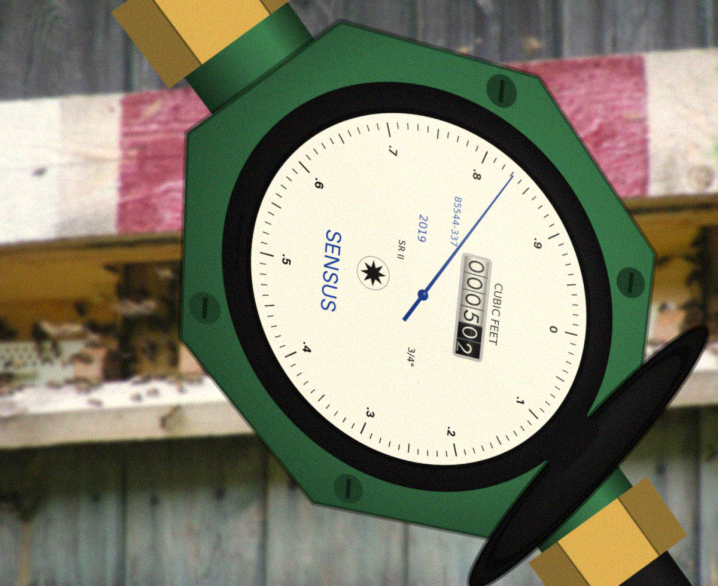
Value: **501.83** ft³
